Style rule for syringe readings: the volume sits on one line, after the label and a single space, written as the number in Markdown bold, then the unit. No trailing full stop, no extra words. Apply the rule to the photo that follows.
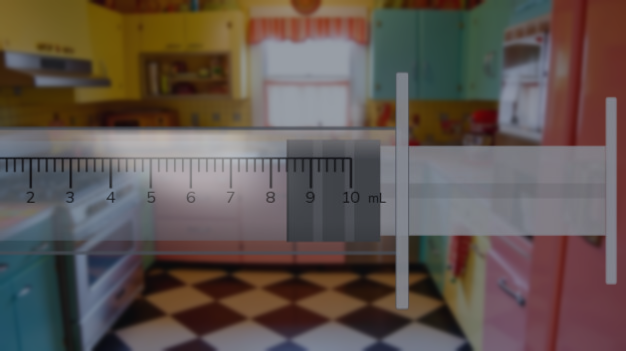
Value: **8.4** mL
